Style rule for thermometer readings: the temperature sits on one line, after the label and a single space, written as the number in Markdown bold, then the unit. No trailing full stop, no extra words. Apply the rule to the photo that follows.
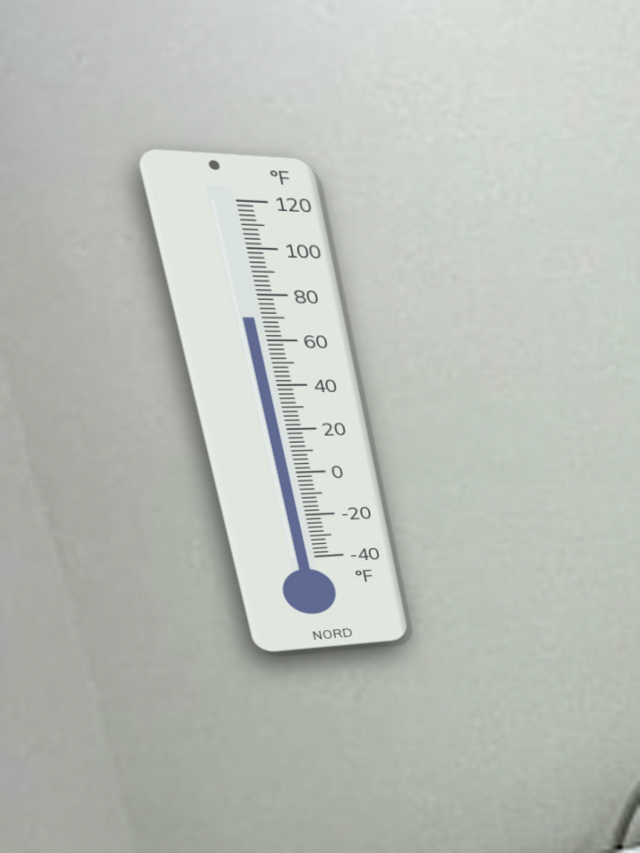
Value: **70** °F
